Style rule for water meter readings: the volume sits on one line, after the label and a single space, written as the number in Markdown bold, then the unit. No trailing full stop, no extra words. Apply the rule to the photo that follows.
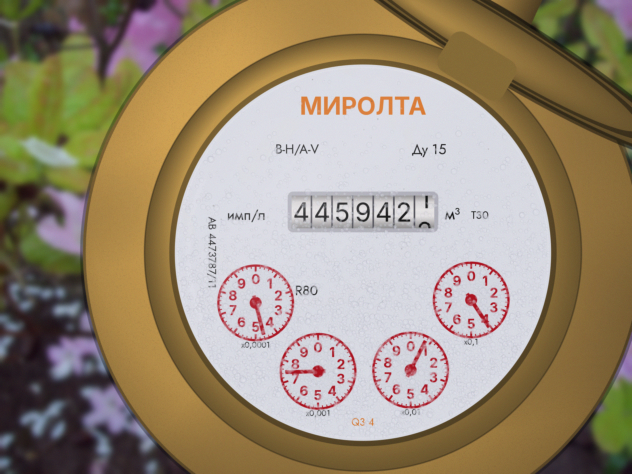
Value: **4459421.4074** m³
